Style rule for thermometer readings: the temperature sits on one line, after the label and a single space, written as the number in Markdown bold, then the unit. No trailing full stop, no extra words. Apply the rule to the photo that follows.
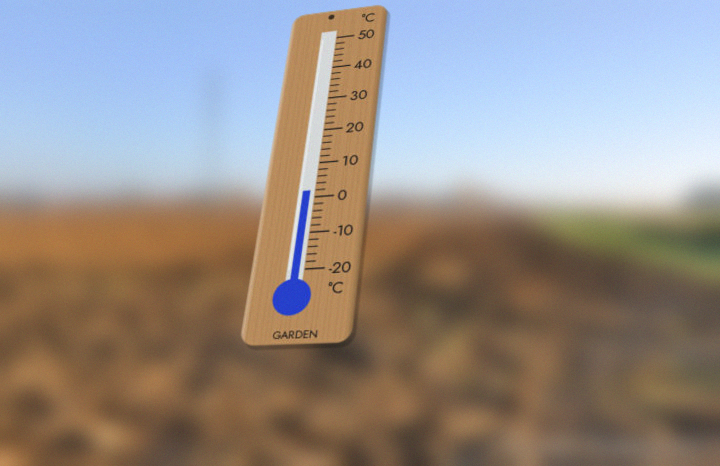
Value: **2** °C
